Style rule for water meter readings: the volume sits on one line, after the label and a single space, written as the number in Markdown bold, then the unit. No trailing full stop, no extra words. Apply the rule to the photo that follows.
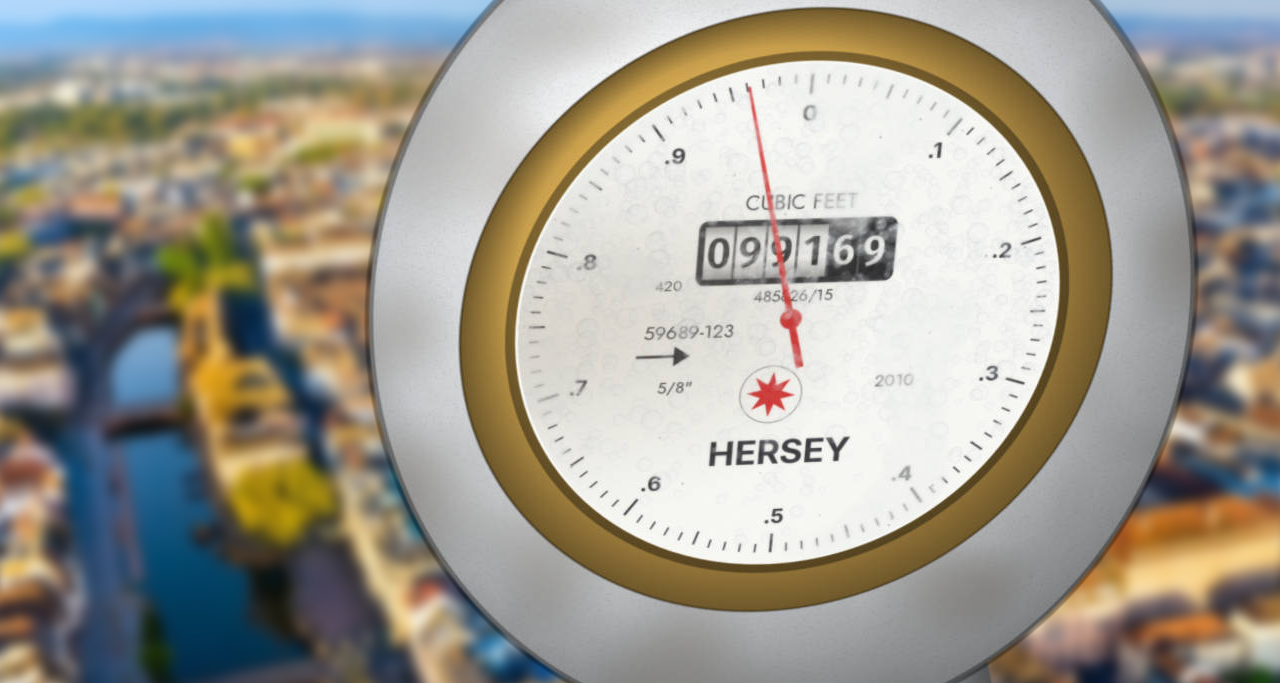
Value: **99168.96** ft³
